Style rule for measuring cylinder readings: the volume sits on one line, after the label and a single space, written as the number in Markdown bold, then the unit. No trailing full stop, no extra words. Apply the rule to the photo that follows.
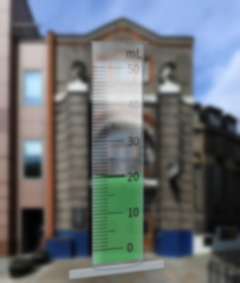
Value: **20** mL
